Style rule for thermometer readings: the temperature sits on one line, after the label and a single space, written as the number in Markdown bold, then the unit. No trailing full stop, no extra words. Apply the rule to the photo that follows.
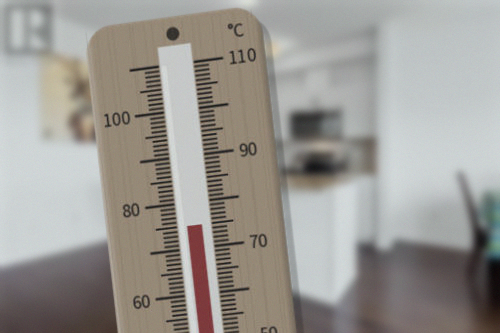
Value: **75** °C
